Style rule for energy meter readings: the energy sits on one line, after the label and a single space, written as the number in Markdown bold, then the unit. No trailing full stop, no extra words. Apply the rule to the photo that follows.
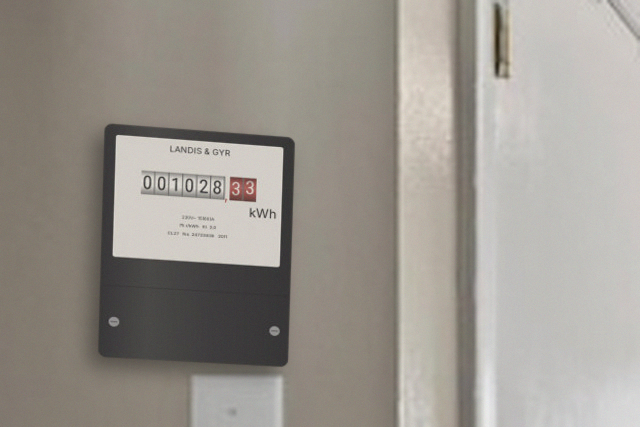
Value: **1028.33** kWh
